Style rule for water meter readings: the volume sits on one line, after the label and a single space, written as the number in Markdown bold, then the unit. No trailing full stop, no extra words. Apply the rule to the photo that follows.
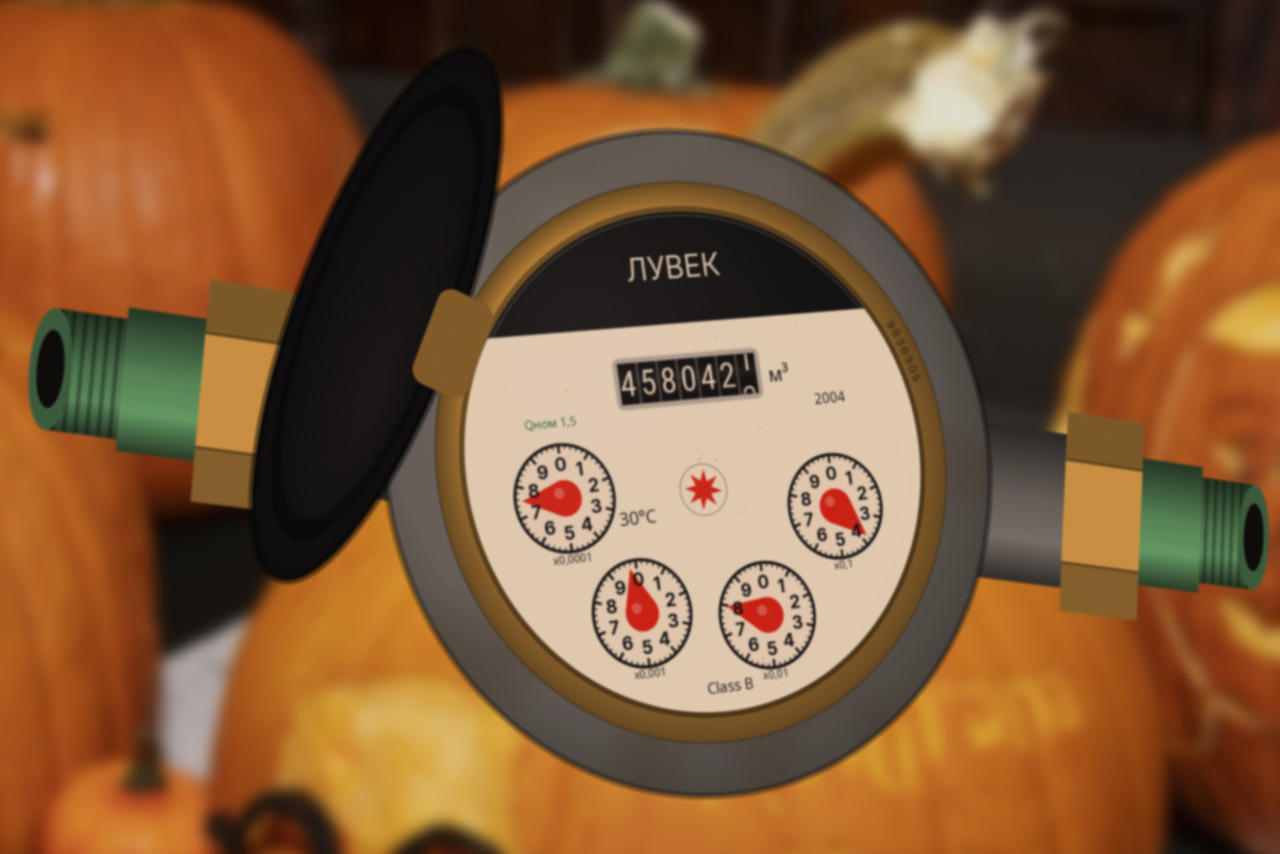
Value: **4580421.3797** m³
